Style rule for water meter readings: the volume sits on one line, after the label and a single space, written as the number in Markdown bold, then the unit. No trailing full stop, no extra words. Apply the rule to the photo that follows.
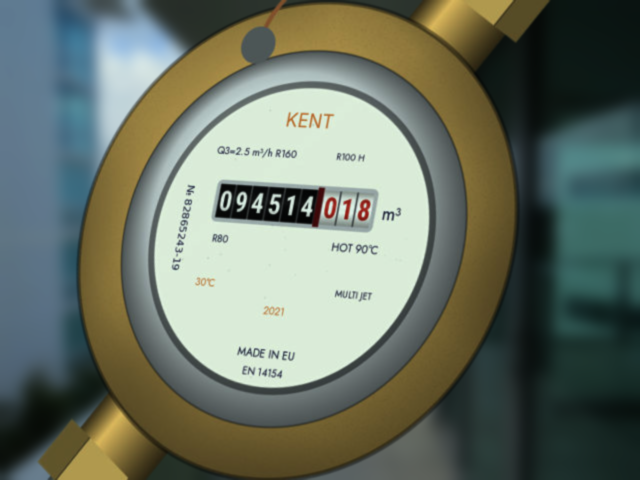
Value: **94514.018** m³
